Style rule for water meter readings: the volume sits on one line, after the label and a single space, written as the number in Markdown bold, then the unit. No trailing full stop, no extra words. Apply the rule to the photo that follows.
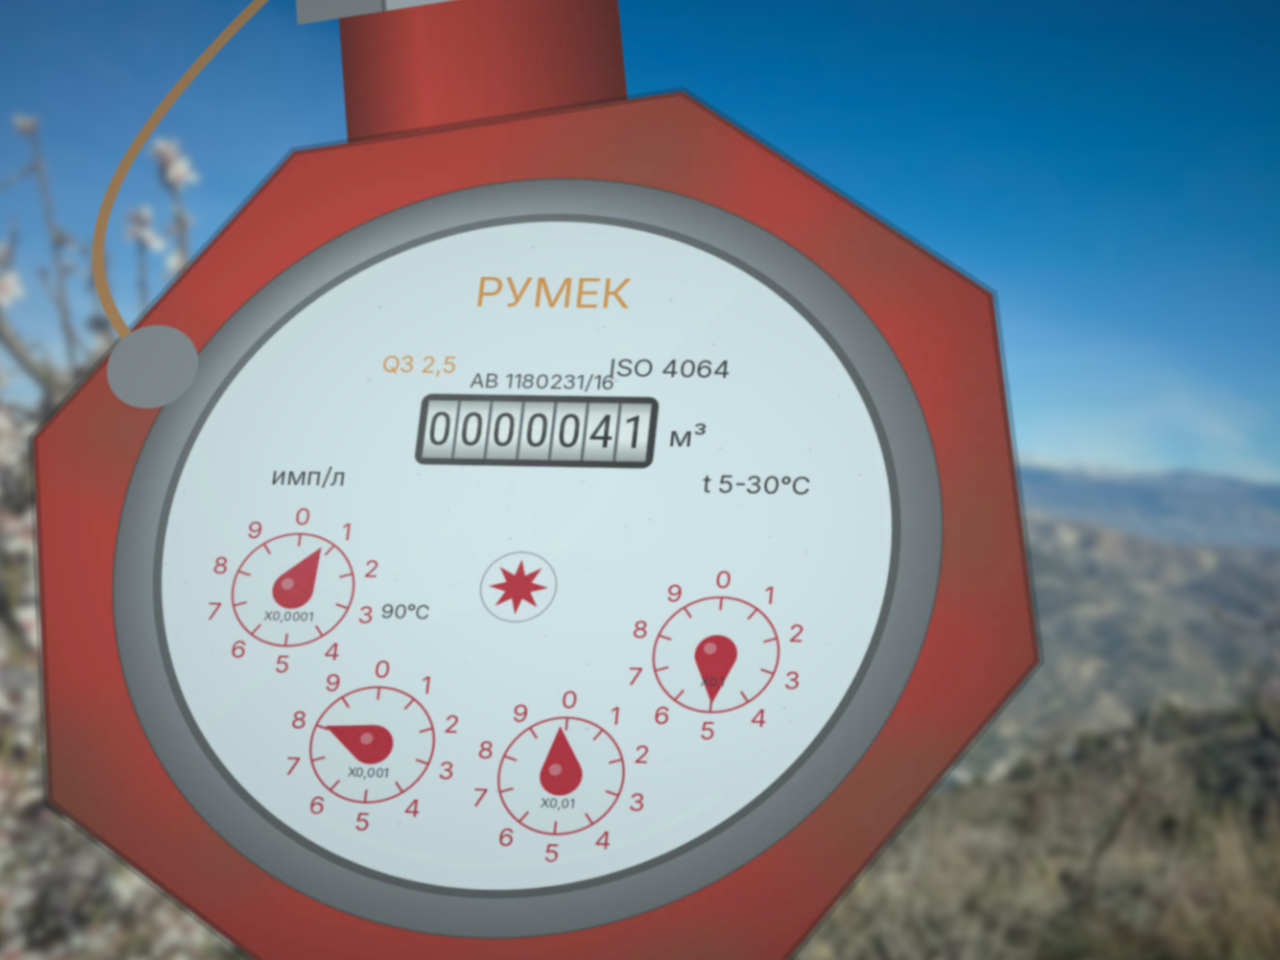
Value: **41.4980** m³
